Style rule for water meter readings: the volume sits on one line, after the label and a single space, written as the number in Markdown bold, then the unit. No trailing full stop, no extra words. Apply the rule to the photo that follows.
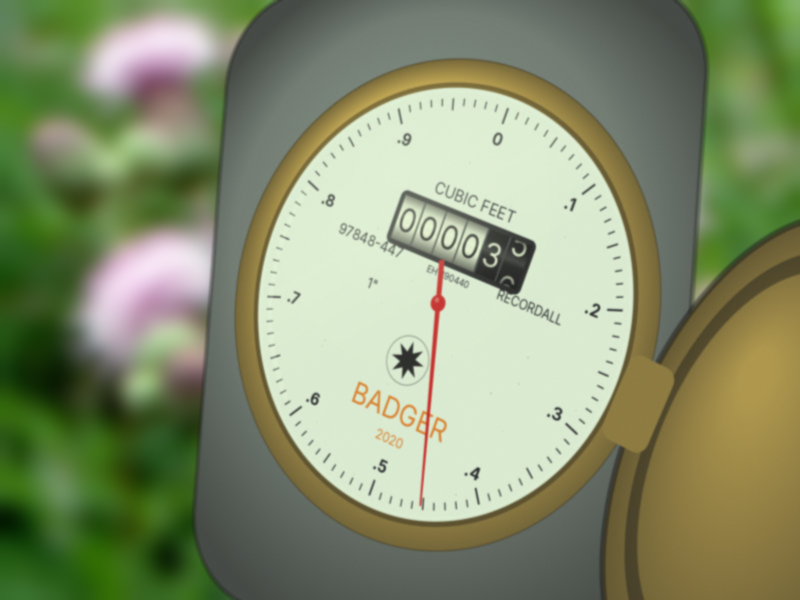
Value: **35.45** ft³
